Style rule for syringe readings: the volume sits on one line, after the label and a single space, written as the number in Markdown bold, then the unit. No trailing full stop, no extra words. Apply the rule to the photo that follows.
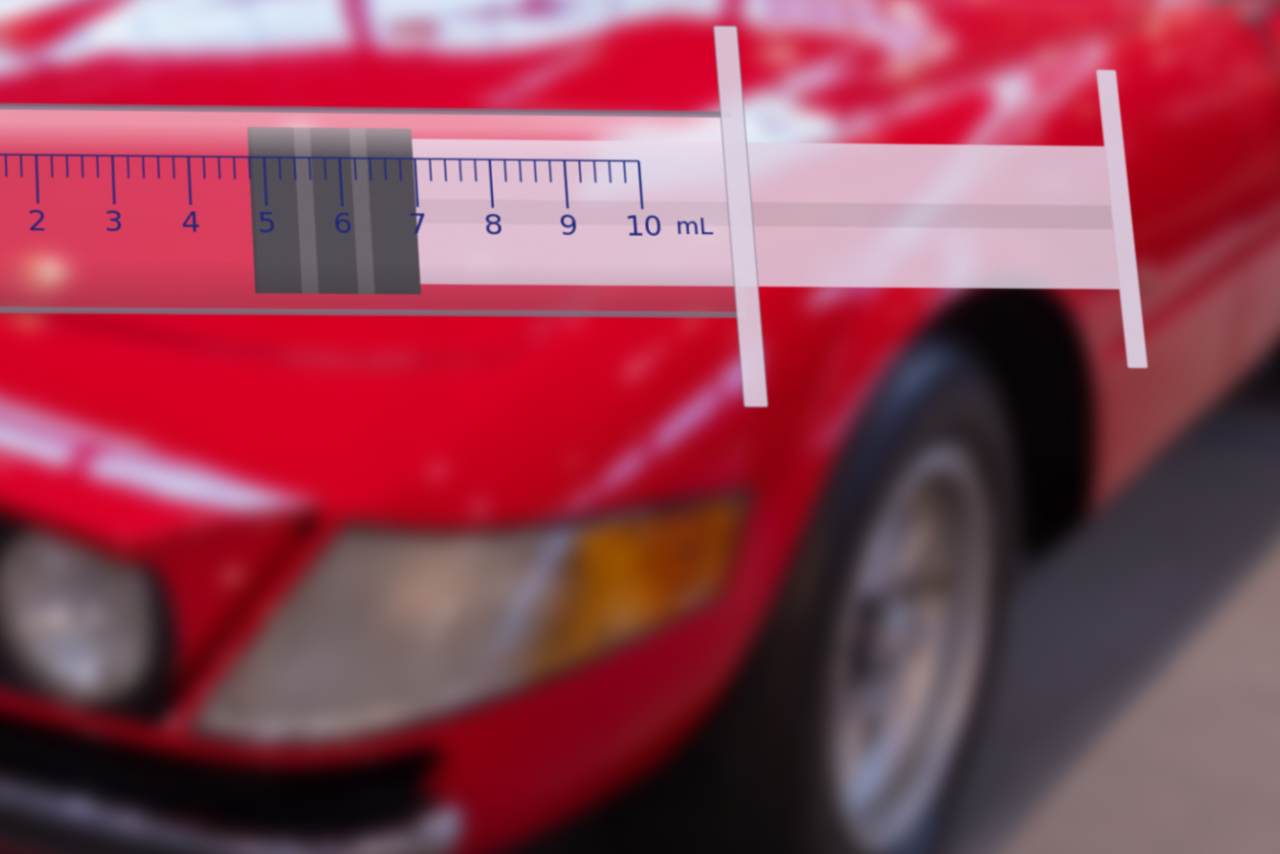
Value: **4.8** mL
